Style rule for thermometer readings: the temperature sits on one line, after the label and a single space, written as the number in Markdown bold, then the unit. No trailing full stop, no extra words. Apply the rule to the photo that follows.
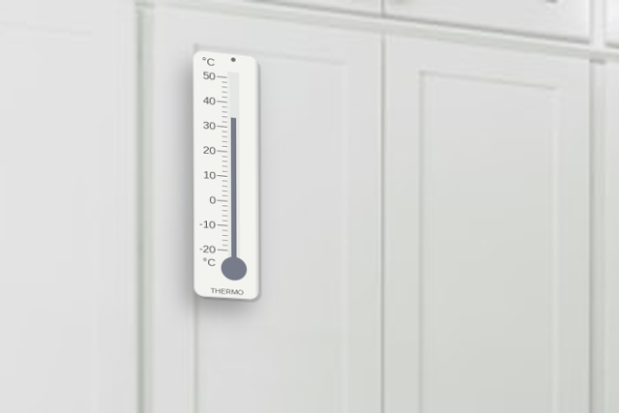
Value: **34** °C
